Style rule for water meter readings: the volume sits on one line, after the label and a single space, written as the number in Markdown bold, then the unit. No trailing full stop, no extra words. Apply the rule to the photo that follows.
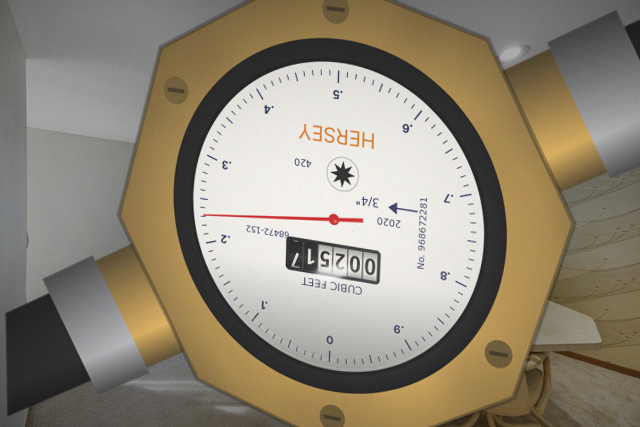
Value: **2517.23** ft³
